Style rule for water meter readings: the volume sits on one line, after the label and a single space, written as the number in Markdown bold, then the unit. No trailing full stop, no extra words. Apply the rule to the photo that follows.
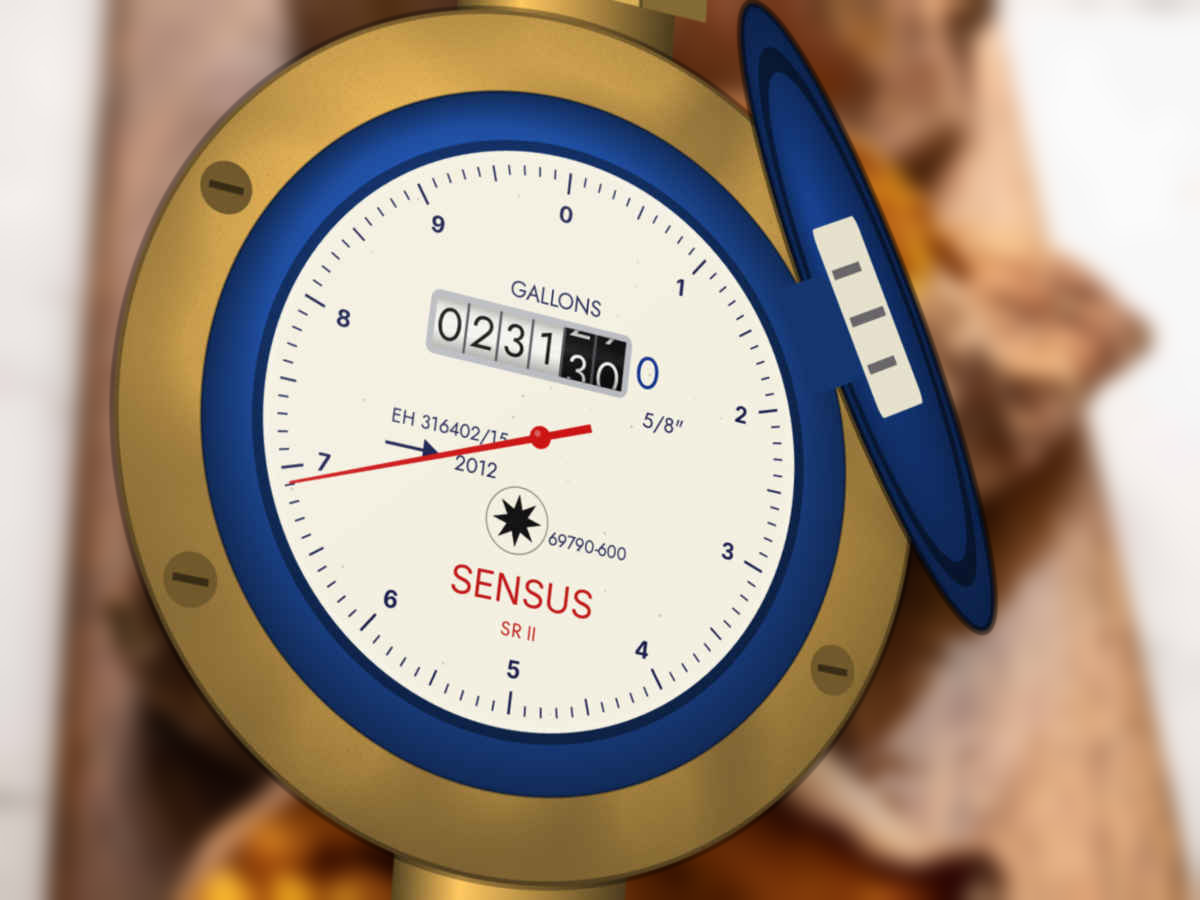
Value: **231296.9** gal
